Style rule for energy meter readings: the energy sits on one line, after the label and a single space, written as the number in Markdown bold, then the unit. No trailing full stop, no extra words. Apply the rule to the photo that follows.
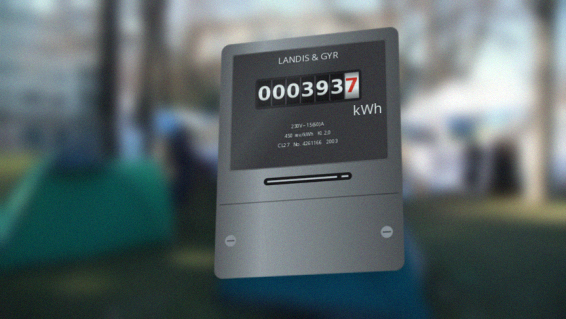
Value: **393.7** kWh
